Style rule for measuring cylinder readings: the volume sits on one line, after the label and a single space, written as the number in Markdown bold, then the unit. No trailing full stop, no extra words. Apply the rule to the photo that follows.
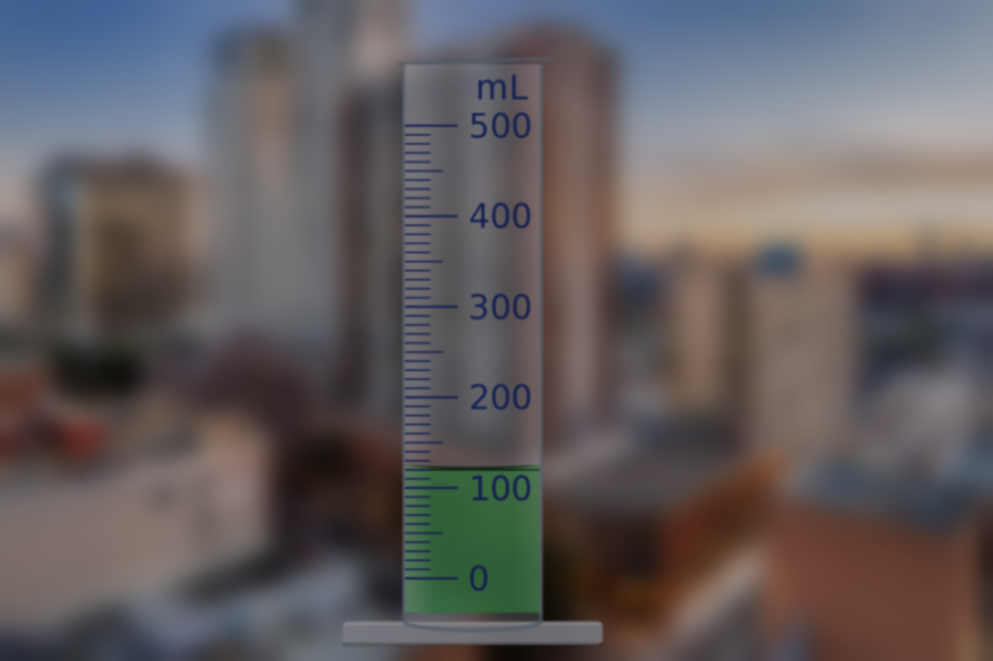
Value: **120** mL
